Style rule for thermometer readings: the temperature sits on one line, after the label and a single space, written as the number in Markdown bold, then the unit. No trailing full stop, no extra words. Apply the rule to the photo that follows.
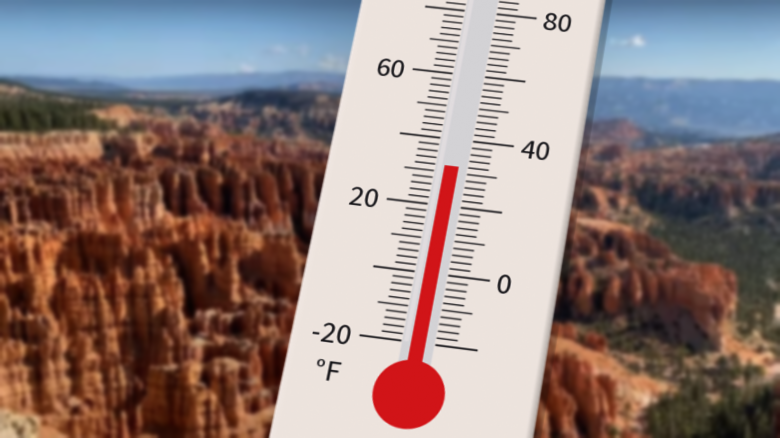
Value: **32** °F
